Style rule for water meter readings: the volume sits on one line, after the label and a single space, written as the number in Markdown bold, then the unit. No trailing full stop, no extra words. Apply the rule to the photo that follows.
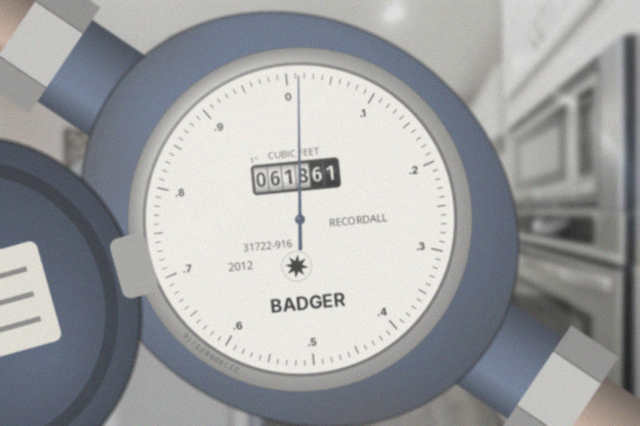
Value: **61861.01** ft³
